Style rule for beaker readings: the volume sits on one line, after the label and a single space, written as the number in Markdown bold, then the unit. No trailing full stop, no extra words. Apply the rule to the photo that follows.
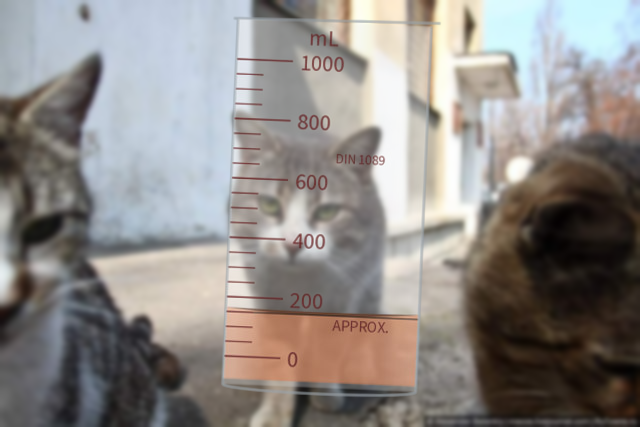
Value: **150** mL
